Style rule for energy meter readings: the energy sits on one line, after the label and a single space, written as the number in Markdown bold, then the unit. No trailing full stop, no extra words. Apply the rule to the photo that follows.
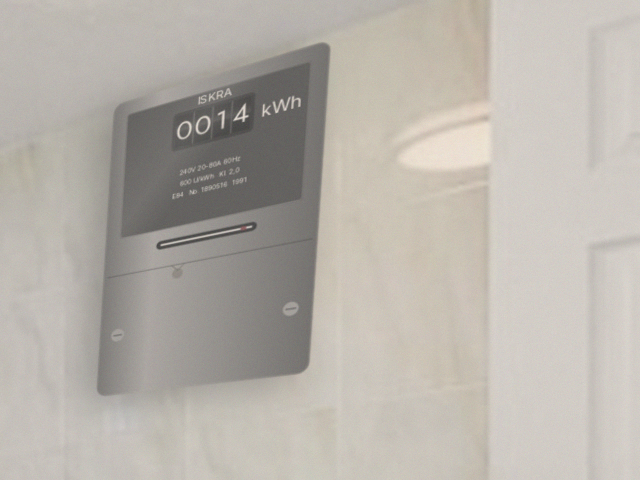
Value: **14** kWh
